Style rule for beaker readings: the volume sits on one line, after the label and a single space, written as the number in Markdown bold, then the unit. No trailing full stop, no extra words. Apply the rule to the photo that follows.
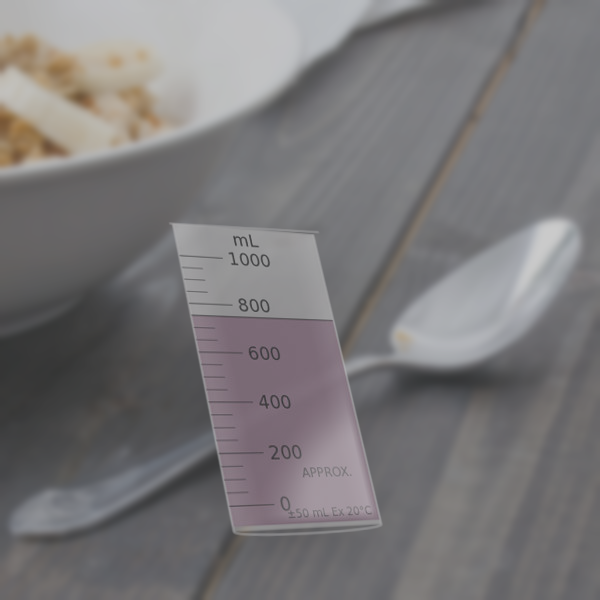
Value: **750** mL
